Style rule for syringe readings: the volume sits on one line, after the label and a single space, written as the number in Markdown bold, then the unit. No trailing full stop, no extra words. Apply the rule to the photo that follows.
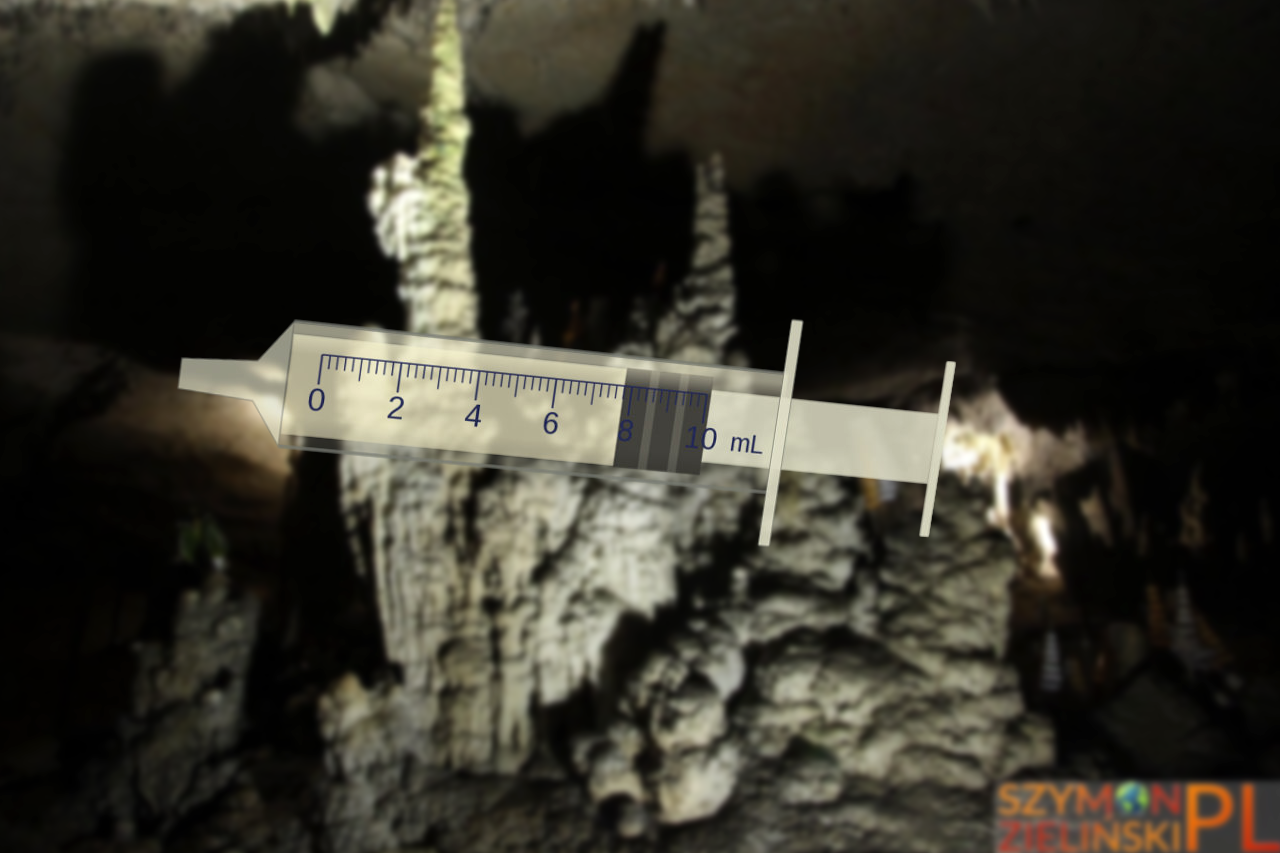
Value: **7.8** mL
